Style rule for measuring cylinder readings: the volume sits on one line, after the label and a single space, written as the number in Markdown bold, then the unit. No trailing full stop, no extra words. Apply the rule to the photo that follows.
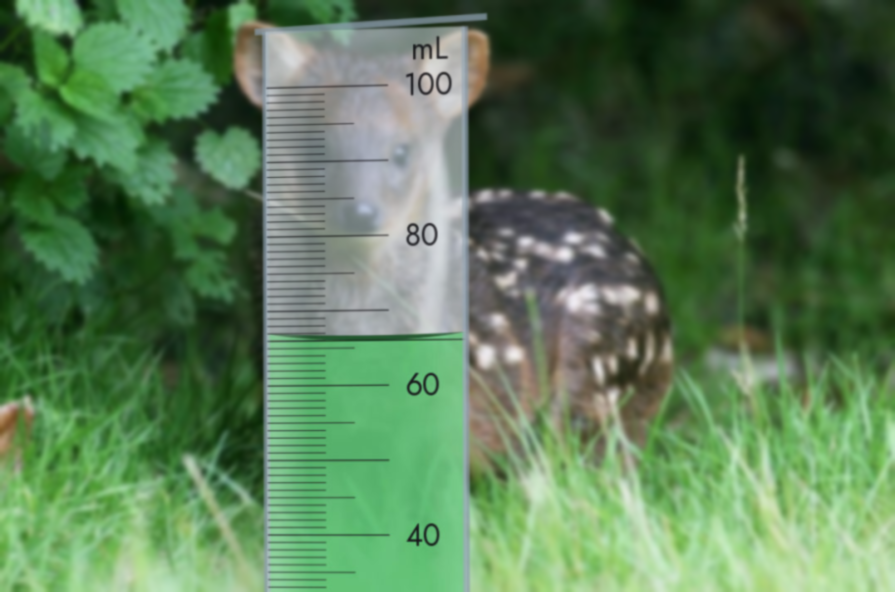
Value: **66** mL
